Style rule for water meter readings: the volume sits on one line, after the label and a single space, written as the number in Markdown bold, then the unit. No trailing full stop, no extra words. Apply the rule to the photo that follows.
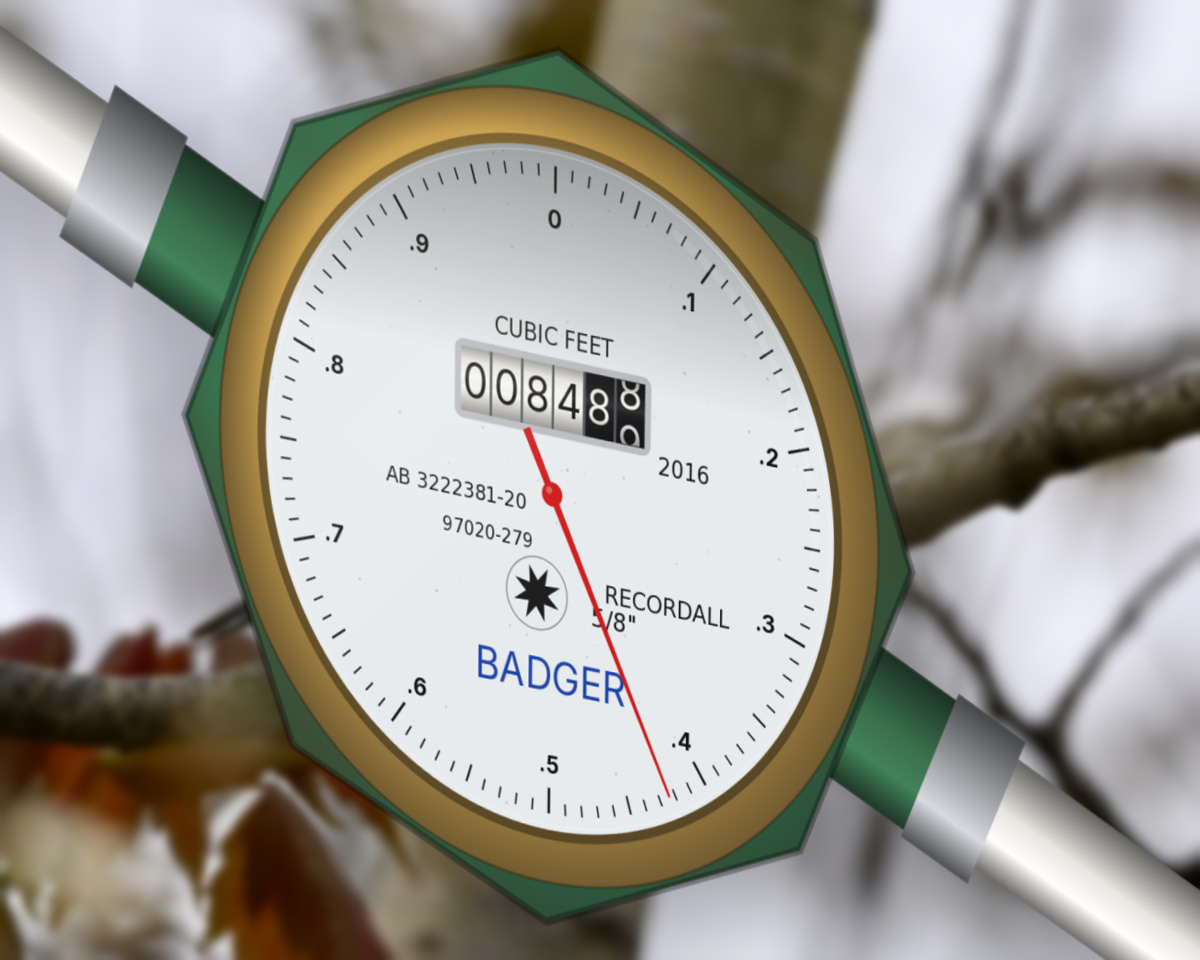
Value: **8488.42** ft³
